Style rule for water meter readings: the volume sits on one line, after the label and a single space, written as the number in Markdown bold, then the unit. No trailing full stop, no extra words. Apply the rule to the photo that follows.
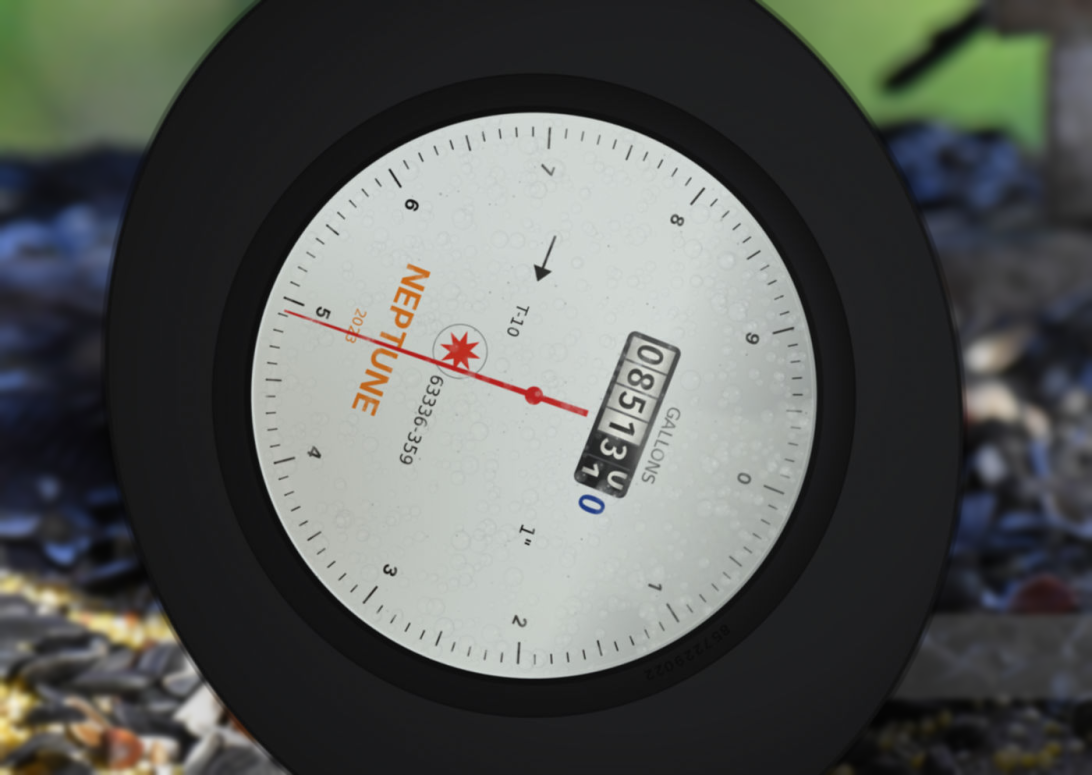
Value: **851304.9** gal
